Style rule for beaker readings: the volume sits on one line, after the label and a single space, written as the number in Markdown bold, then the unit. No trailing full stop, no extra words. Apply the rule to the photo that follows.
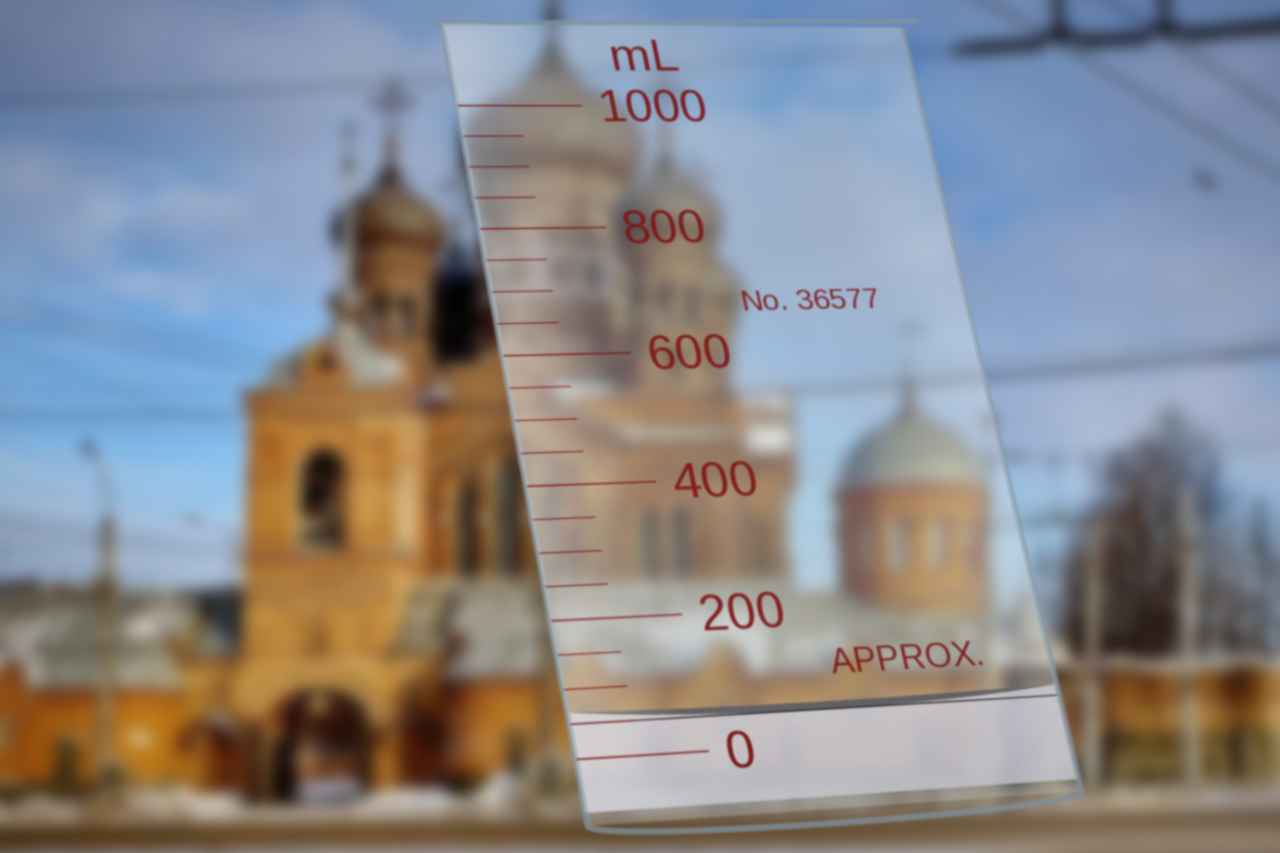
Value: **50** mL
